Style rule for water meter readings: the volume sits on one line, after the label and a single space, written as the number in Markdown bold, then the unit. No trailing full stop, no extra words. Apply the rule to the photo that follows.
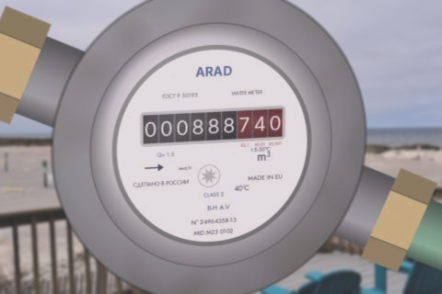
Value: **888.740** m³
